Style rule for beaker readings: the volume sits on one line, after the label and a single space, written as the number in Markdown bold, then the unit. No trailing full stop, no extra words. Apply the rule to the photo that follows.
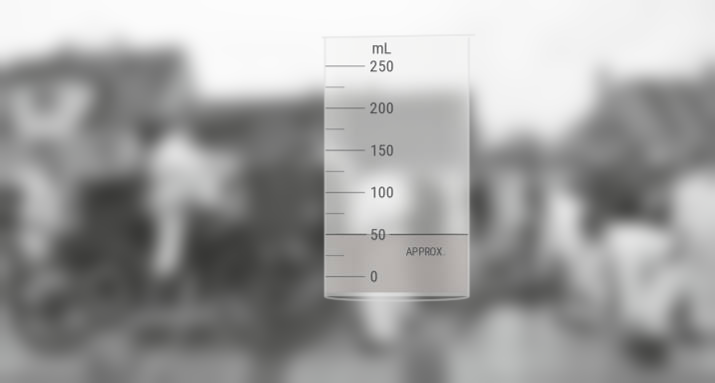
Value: **50** mL
